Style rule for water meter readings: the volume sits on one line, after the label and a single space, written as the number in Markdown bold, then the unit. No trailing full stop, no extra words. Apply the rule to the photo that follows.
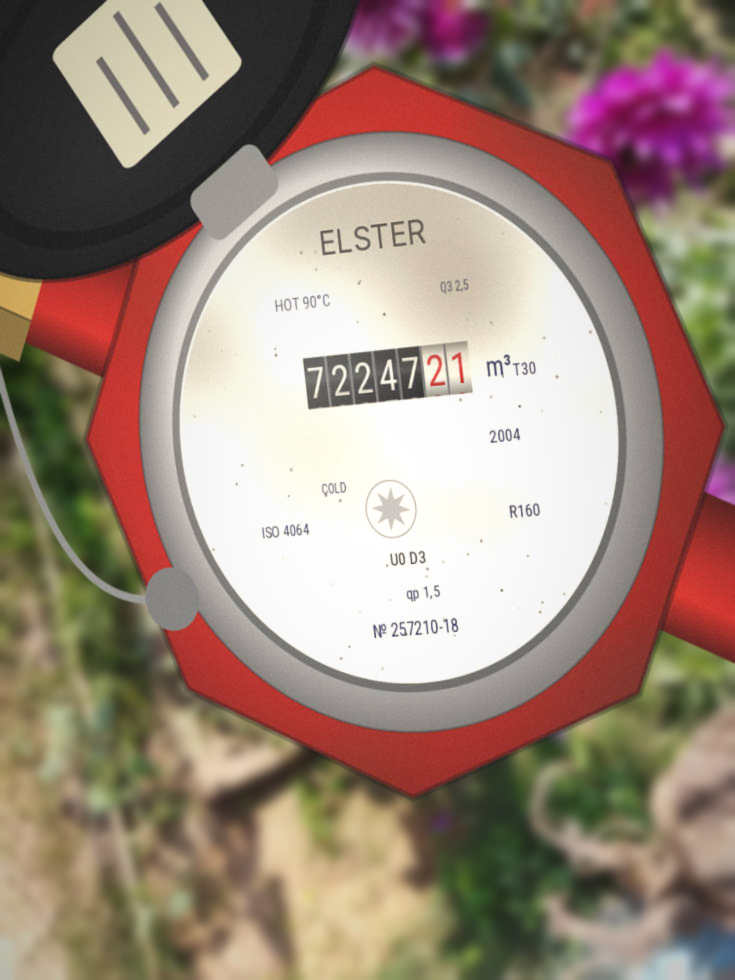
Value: **72247.21** m³
